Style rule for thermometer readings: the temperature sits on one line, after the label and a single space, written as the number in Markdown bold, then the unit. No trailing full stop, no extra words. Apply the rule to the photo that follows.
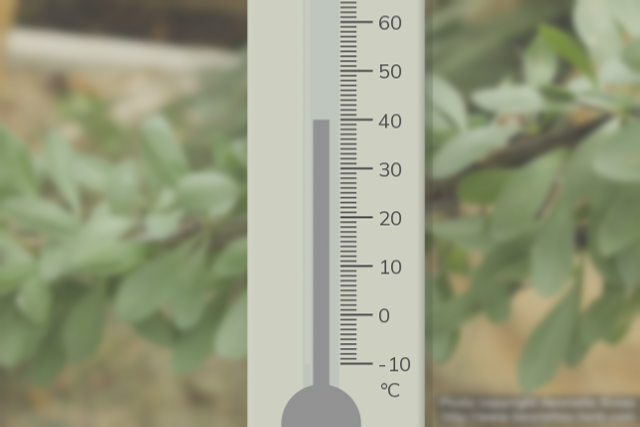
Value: **40** °C
